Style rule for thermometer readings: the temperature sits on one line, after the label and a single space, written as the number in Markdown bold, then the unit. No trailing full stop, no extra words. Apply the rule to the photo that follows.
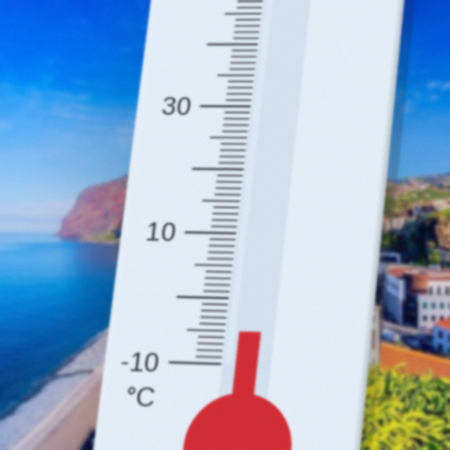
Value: **-5** °C
